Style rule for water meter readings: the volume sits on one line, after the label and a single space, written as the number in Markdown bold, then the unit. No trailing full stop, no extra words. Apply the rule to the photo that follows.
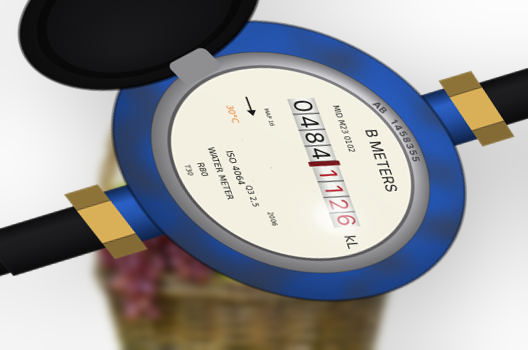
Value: **484.1126** kL
